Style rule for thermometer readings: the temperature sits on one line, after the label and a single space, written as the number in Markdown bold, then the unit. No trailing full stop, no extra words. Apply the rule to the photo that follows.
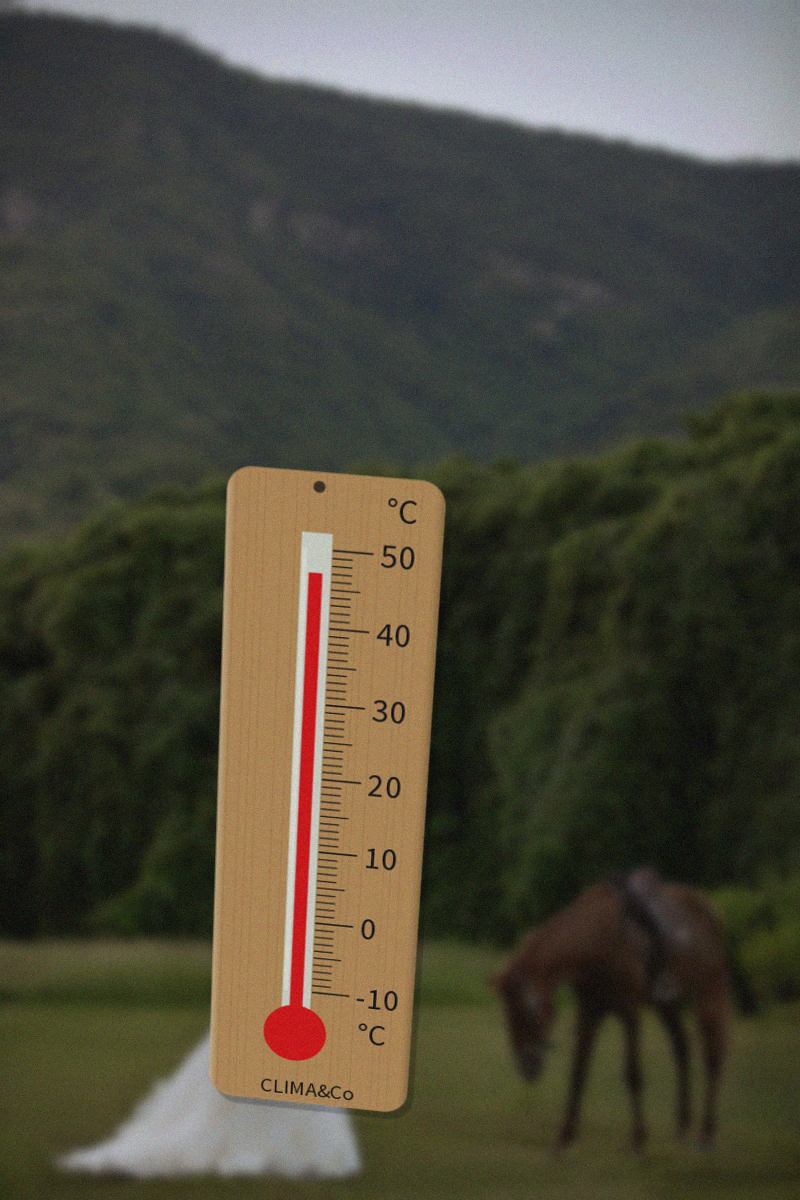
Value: **47** °C
